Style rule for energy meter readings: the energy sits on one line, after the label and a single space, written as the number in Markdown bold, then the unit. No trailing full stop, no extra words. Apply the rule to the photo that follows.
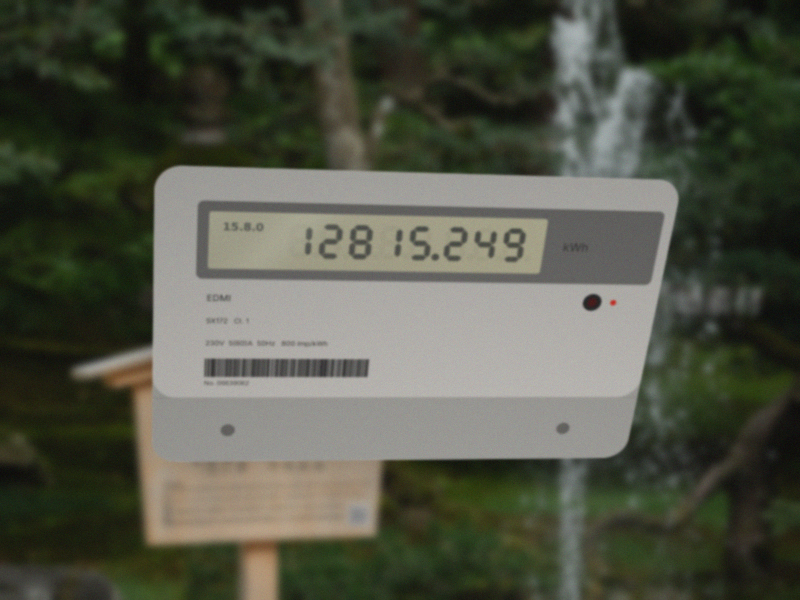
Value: **12815.249** kWh
